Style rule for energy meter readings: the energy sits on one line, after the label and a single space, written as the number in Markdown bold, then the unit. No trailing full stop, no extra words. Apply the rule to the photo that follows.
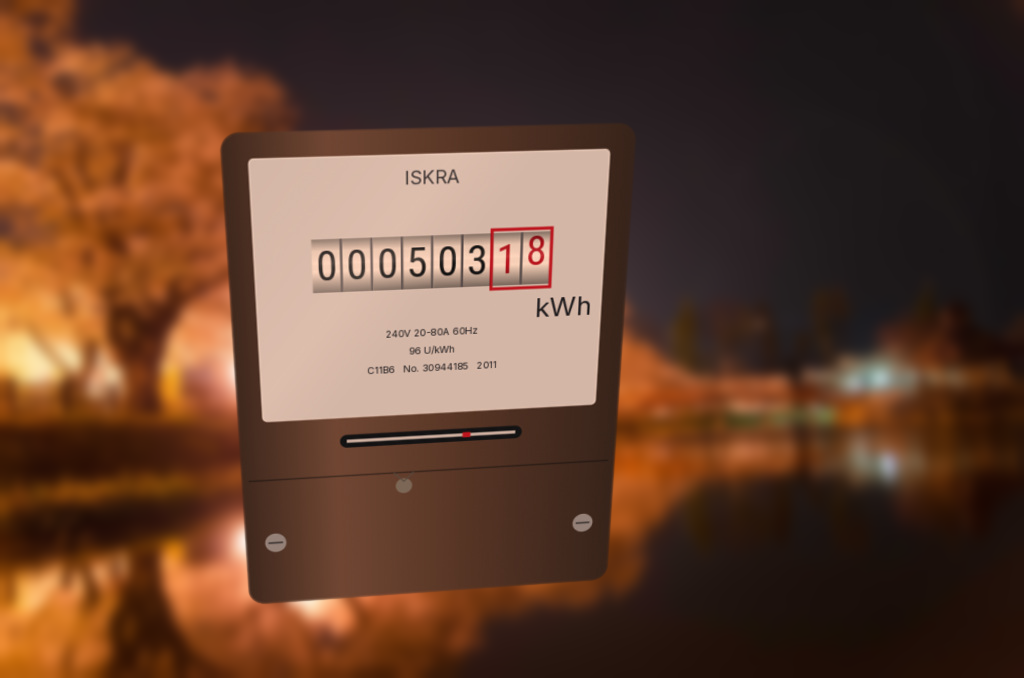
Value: **503.18** kWh
